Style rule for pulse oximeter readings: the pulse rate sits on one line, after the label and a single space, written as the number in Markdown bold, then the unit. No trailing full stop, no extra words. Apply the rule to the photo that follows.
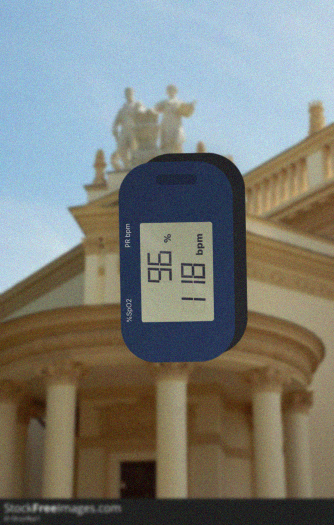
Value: **118** bpm
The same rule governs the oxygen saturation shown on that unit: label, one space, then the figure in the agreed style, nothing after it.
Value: **96** %
